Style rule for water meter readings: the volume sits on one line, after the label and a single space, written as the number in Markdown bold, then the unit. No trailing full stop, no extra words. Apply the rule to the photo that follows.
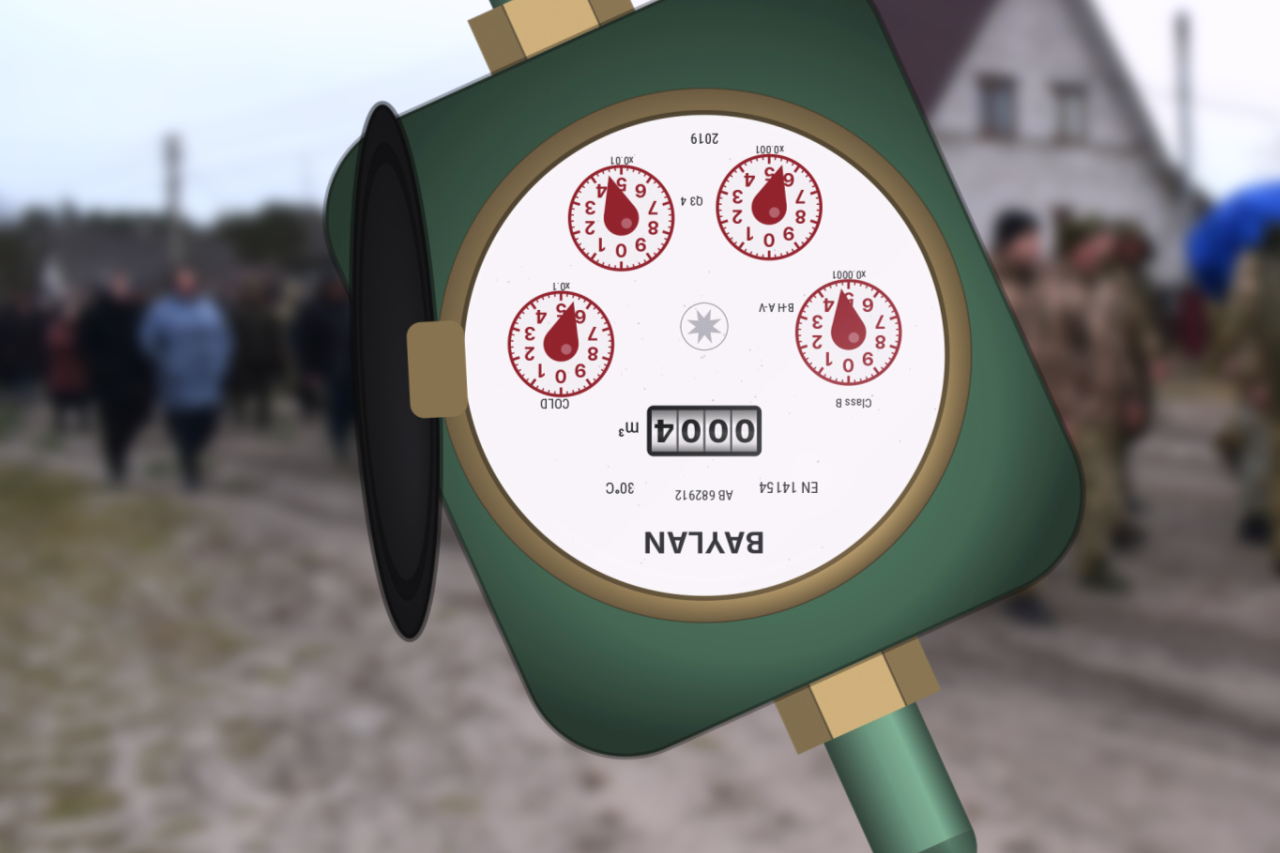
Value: **4.5454** m³
